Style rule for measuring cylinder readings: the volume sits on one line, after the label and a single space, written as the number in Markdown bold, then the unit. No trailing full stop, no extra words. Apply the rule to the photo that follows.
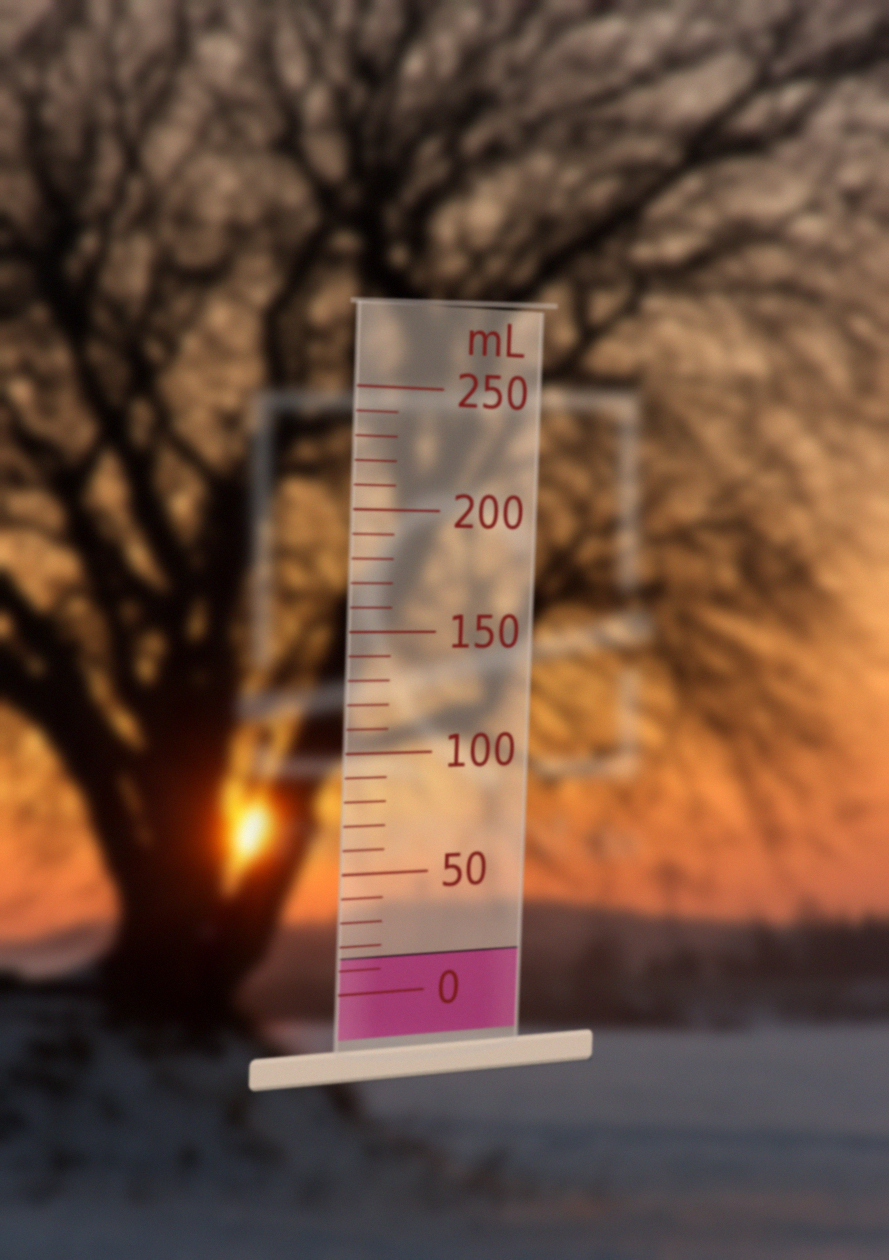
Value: **15** mL
